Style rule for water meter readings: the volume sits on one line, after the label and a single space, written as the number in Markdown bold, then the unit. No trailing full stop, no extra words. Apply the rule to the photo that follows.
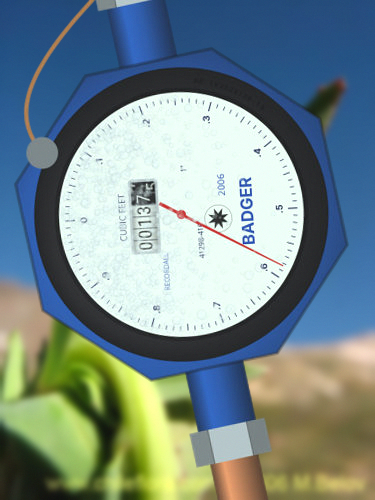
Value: **1374.58** ft³
